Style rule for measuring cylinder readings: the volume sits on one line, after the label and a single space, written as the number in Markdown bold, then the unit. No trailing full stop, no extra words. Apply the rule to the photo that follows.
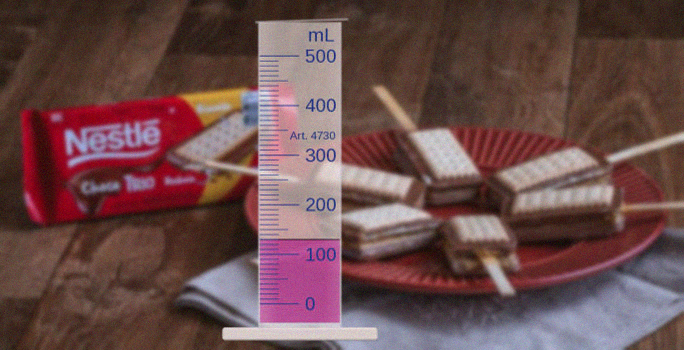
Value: **130** mL
